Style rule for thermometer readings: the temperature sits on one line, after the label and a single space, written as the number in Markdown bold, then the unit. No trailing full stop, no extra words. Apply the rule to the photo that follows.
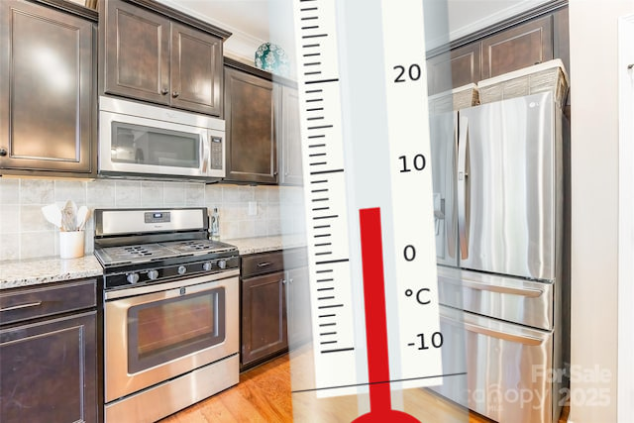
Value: **5.5** °C
